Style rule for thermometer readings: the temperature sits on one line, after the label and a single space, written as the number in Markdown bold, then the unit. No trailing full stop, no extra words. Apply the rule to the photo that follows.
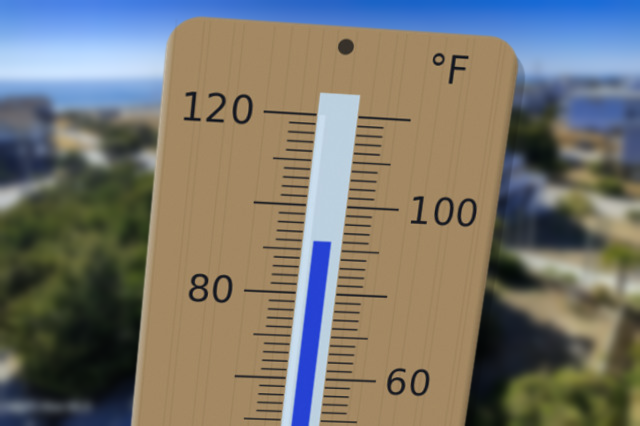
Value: **92** °F
